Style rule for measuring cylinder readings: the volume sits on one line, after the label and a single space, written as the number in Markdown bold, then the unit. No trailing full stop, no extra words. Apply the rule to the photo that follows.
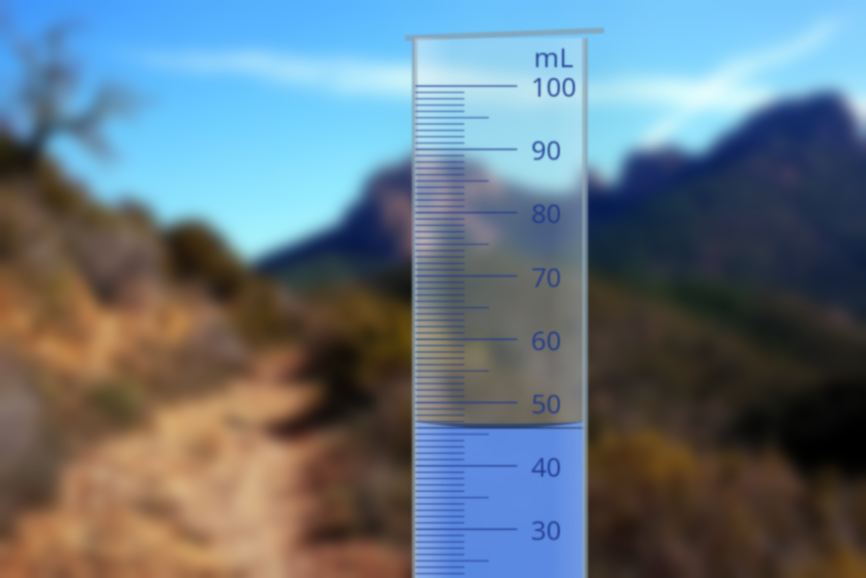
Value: **46** mL
